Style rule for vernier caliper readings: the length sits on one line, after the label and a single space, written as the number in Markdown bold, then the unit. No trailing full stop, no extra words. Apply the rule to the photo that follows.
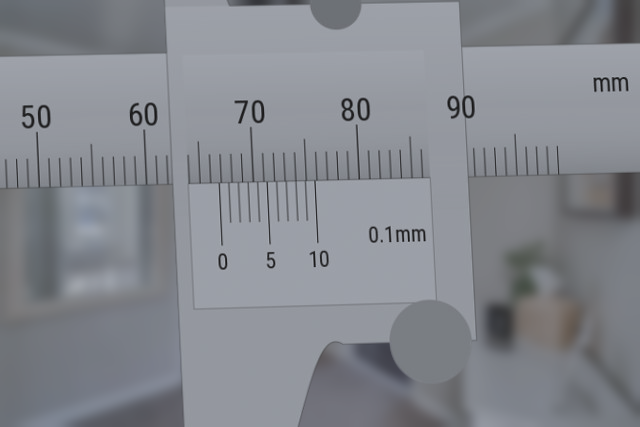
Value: **66.8** mm
